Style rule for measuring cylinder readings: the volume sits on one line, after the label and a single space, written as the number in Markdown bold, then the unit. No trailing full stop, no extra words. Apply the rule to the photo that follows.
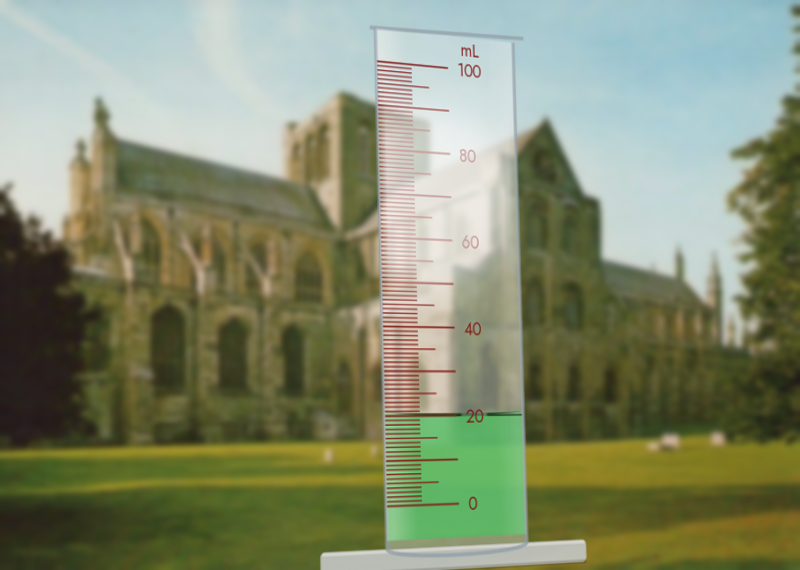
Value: **20** mL
